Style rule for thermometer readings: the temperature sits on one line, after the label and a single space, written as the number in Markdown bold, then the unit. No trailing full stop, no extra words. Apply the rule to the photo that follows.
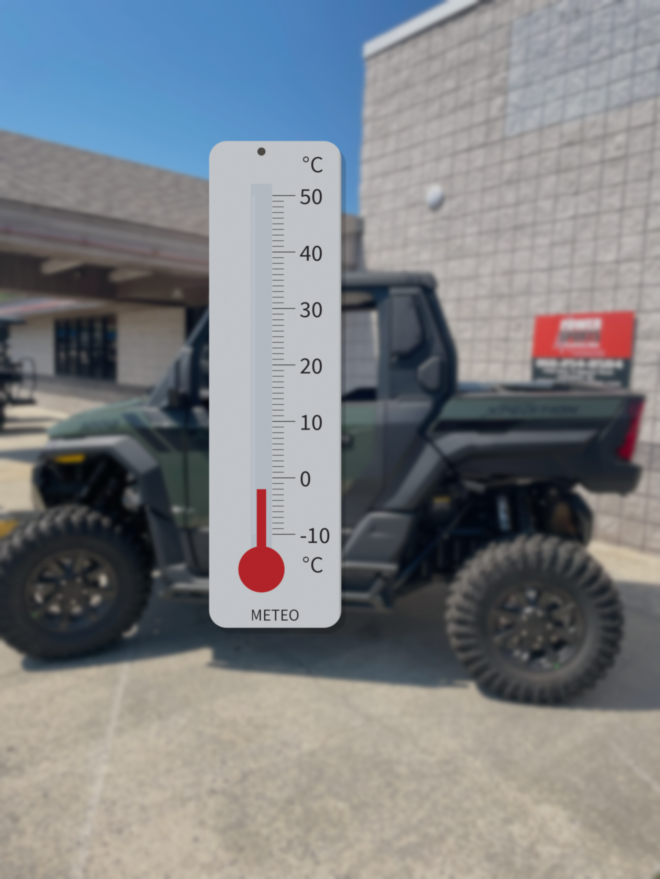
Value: **-2** °C
